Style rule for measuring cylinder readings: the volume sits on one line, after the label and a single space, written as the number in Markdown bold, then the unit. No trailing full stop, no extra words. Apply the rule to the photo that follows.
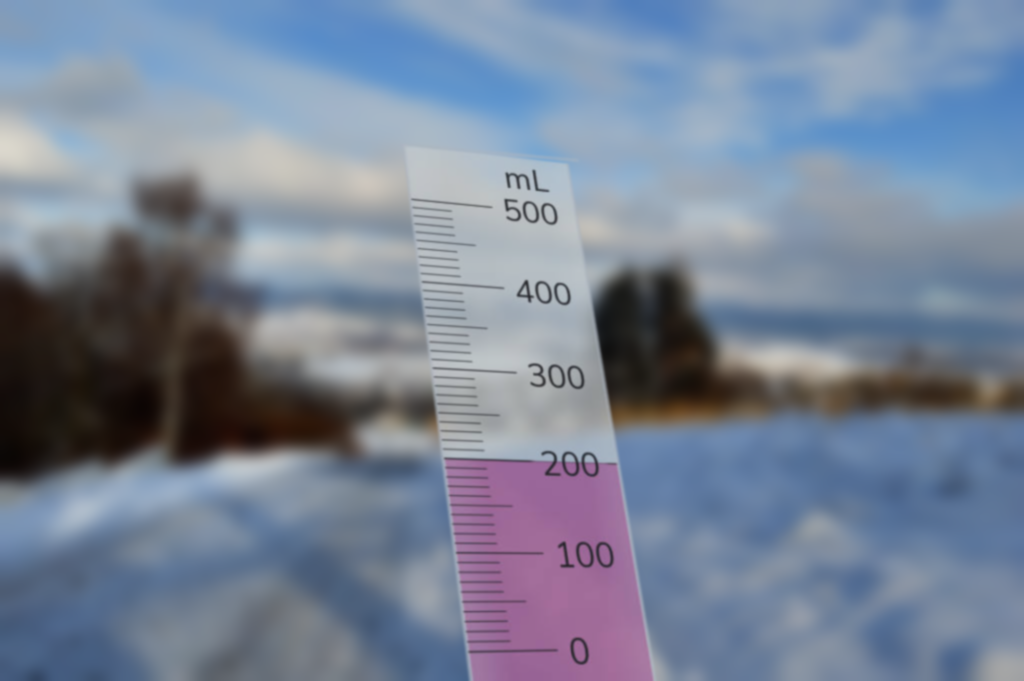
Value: **200** mL
